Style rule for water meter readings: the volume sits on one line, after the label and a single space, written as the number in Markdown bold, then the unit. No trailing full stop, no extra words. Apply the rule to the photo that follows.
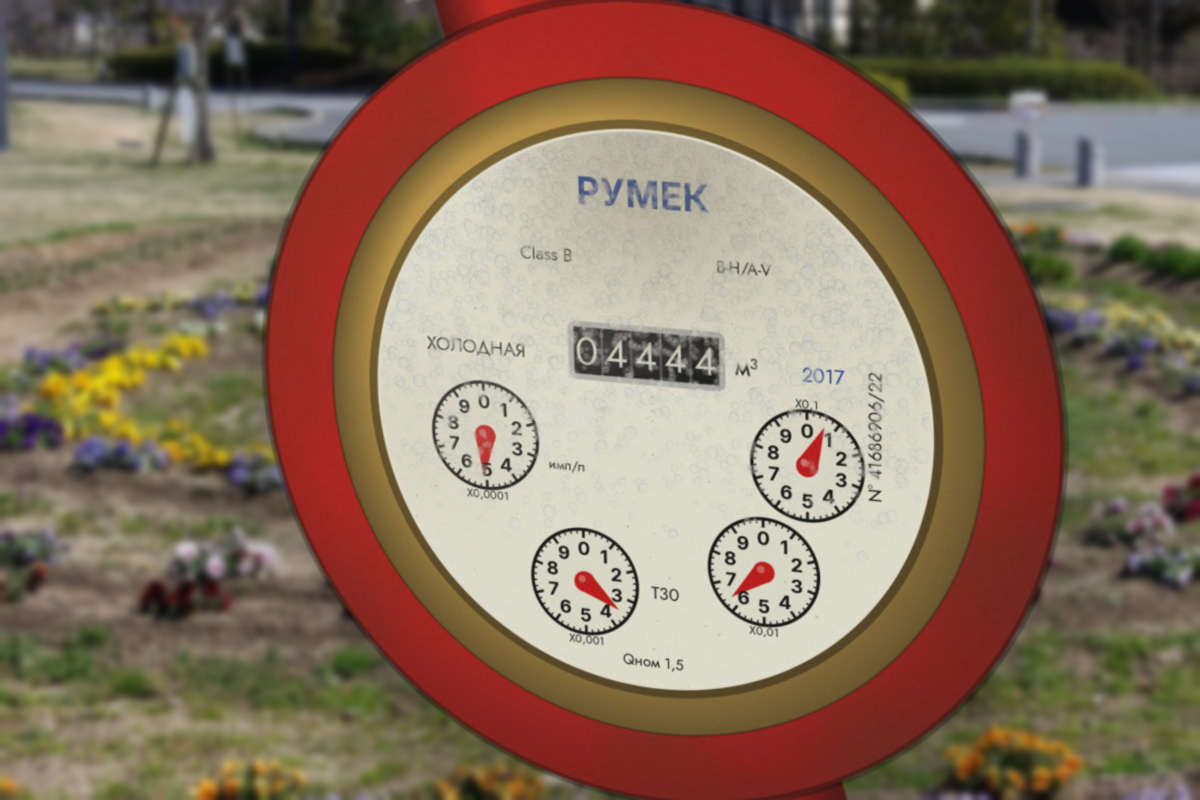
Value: **4444.0635** m³
